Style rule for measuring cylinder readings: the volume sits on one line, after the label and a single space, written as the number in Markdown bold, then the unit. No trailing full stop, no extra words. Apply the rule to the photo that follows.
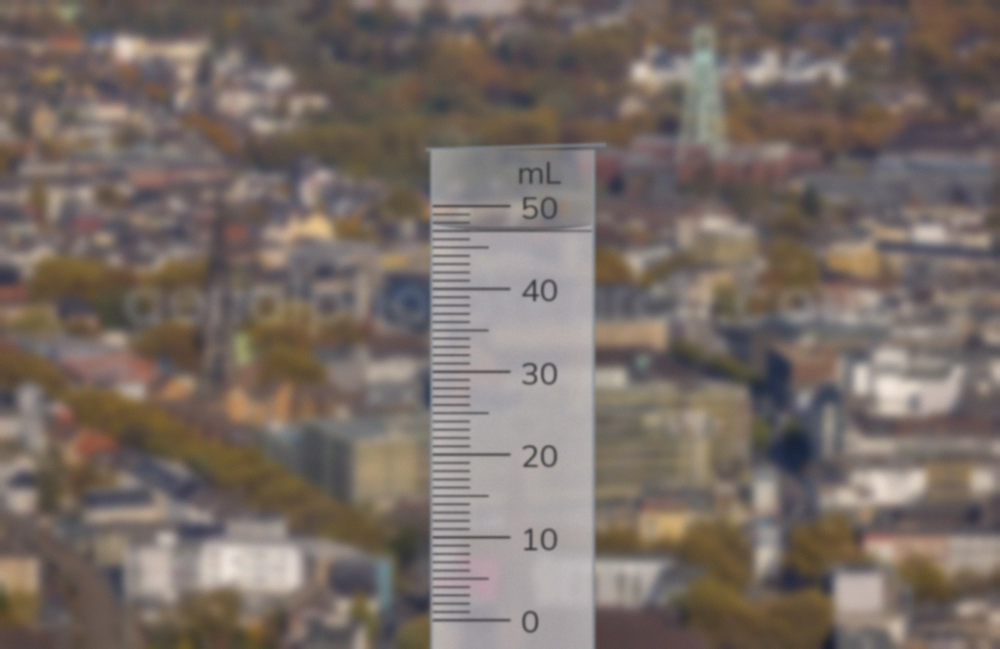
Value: **47** mL
